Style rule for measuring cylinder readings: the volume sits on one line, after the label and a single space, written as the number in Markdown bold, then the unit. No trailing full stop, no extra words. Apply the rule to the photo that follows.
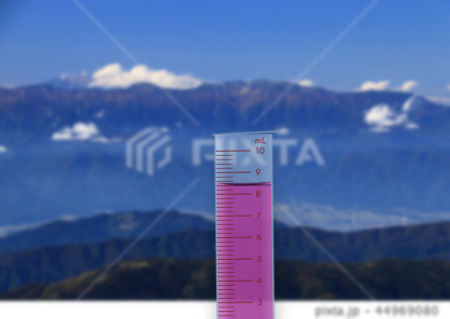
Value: **8.4** mL
